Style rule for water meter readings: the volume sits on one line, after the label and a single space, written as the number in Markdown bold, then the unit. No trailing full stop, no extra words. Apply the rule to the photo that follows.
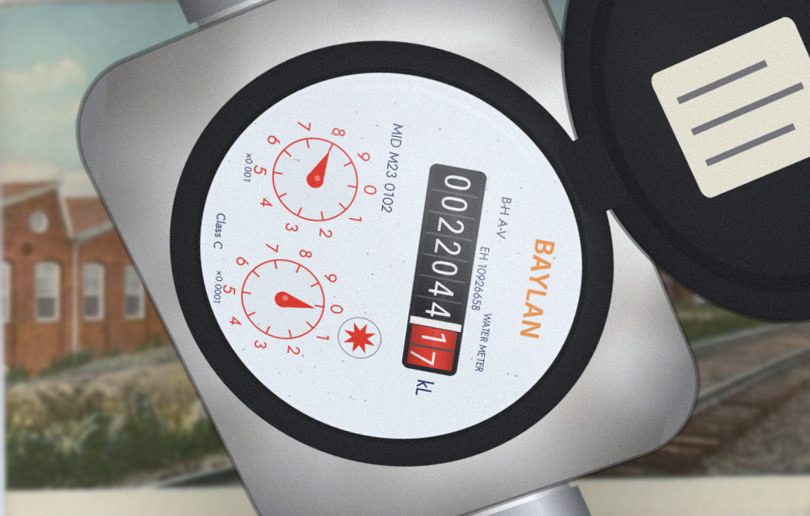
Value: **22044.1680** kL
